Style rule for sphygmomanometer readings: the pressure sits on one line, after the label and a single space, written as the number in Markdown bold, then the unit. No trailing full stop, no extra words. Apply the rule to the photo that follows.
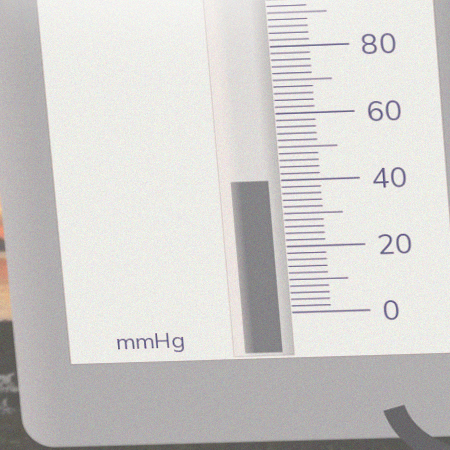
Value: **40** mmHg
